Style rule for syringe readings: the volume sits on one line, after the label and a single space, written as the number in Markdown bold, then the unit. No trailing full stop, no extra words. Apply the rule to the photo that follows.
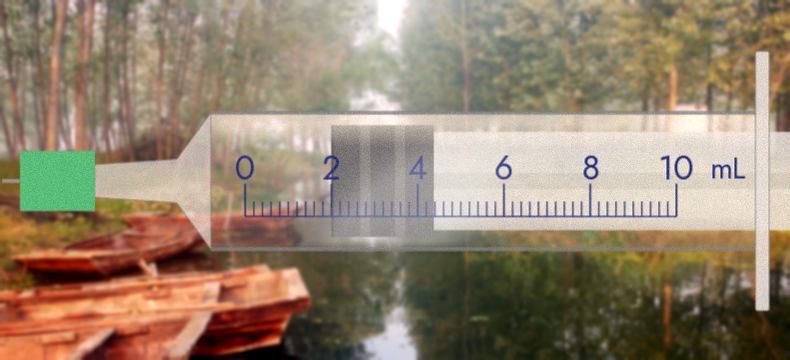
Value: **2** mL
